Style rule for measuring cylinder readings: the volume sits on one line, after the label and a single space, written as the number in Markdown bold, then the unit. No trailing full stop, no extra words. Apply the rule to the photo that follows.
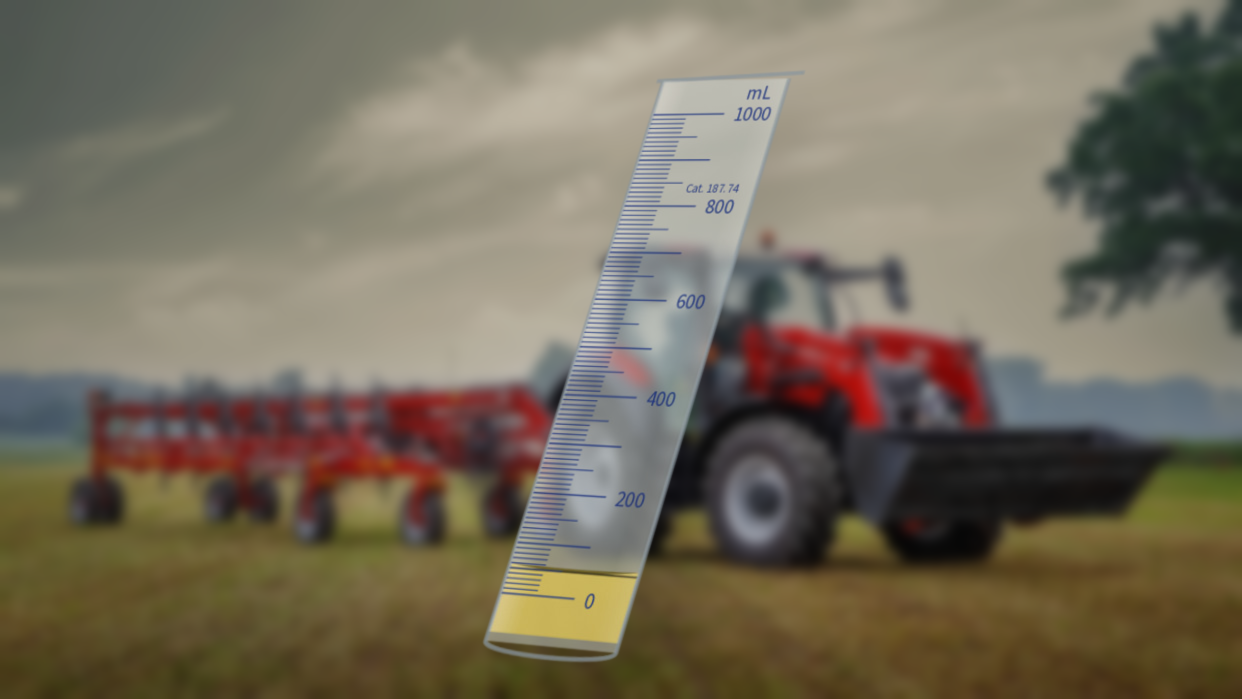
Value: **50** mL
